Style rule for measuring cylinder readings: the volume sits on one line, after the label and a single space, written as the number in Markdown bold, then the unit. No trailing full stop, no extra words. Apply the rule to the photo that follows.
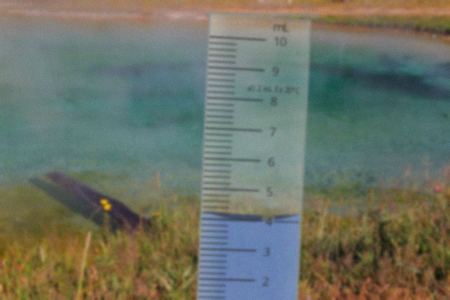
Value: **4** mL
